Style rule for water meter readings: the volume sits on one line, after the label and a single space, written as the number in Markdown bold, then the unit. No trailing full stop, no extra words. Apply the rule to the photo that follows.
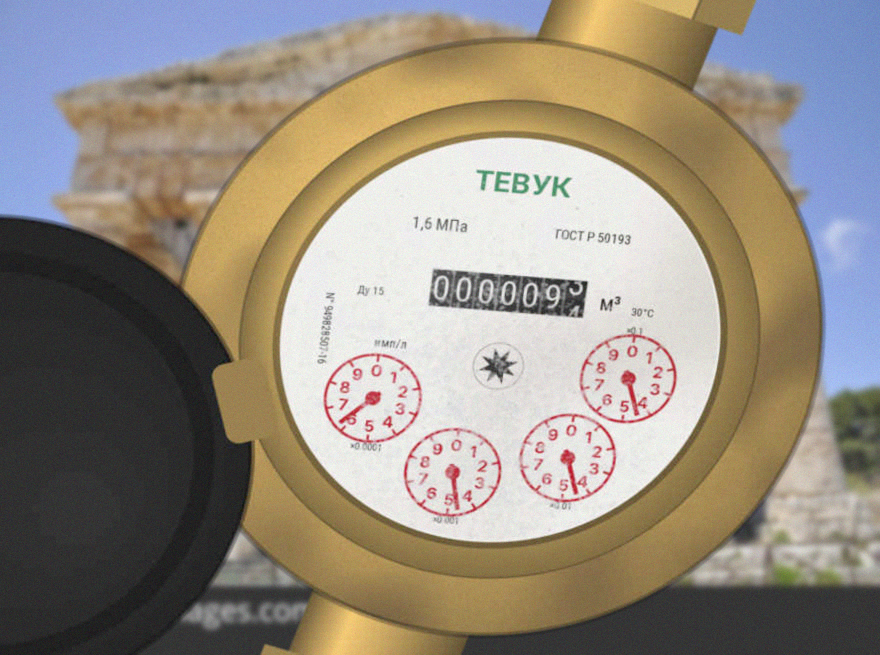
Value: **93.4446** m³
